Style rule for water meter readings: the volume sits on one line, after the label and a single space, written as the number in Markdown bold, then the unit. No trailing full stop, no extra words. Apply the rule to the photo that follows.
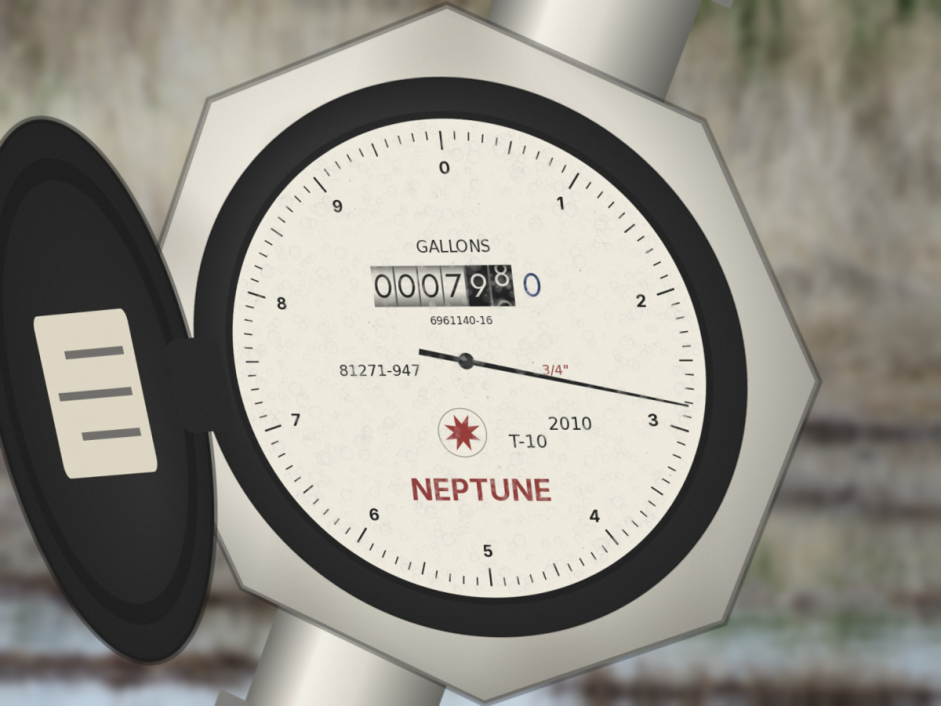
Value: **7982.8** gal
